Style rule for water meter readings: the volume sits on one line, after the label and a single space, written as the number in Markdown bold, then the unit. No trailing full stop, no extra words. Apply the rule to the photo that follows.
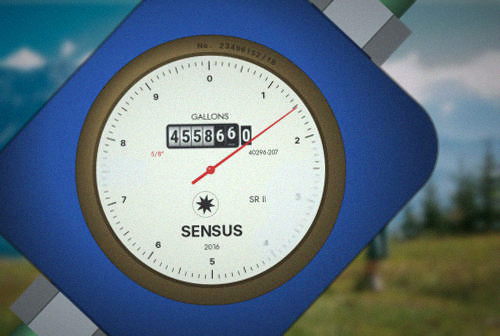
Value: **4558661.5** gal
